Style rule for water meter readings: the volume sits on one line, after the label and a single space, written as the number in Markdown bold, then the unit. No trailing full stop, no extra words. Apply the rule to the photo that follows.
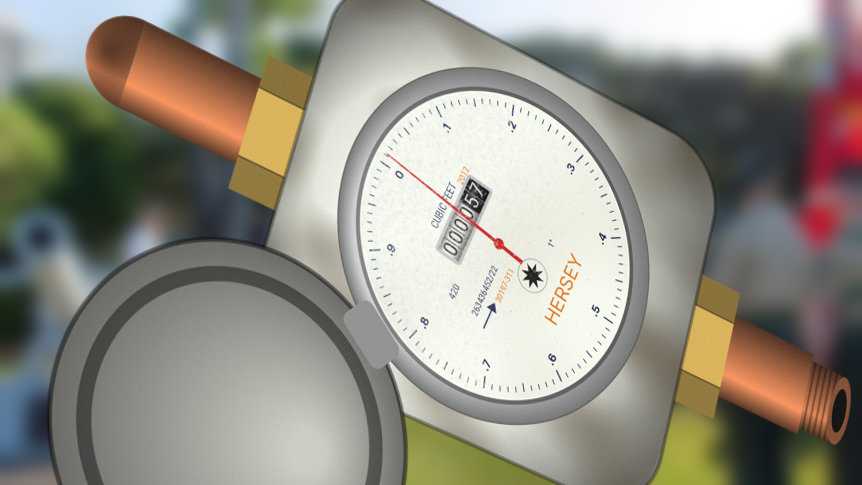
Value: **57.01** ft³
